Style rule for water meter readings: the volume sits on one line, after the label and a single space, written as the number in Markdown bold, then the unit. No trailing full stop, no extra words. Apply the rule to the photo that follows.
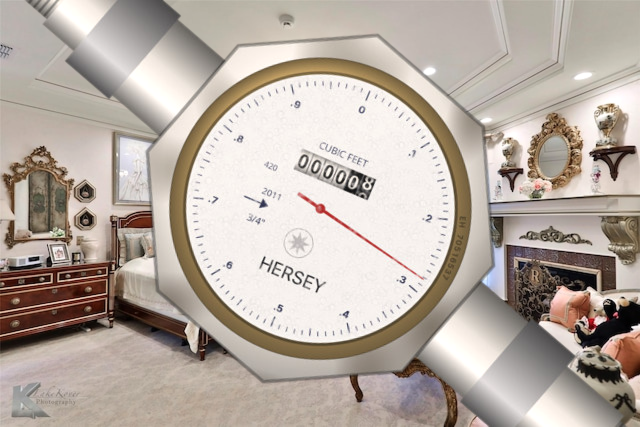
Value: **8.28** ft³
